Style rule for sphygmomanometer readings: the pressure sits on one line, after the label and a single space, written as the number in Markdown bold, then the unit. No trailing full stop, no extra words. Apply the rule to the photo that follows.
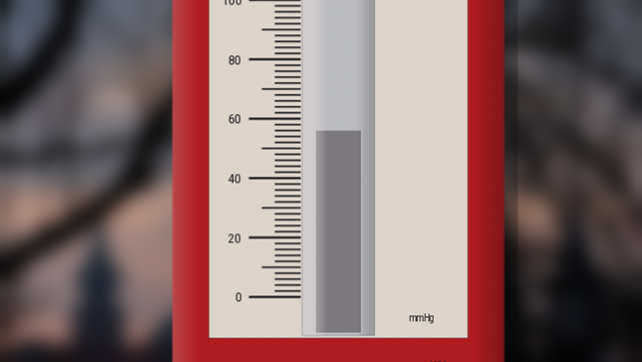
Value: **56** mmHg
